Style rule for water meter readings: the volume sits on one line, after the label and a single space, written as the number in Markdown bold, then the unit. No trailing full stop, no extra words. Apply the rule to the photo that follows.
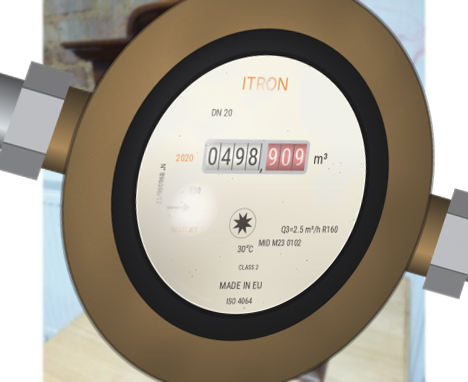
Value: **498.909** m³
